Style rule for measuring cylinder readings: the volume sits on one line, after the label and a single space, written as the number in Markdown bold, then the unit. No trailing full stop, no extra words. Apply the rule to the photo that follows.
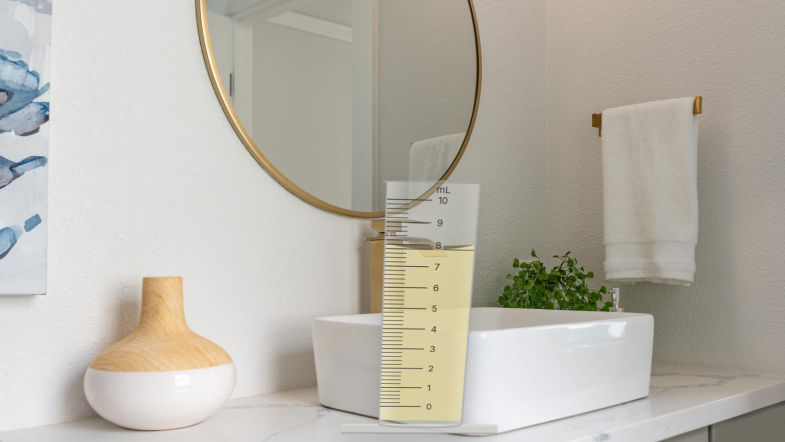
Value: **7.8** mL
